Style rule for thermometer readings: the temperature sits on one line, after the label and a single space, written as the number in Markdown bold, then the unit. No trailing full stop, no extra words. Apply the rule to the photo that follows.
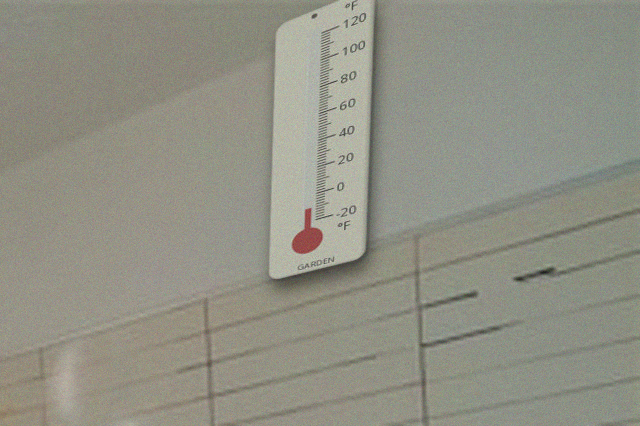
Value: **-10** °F
